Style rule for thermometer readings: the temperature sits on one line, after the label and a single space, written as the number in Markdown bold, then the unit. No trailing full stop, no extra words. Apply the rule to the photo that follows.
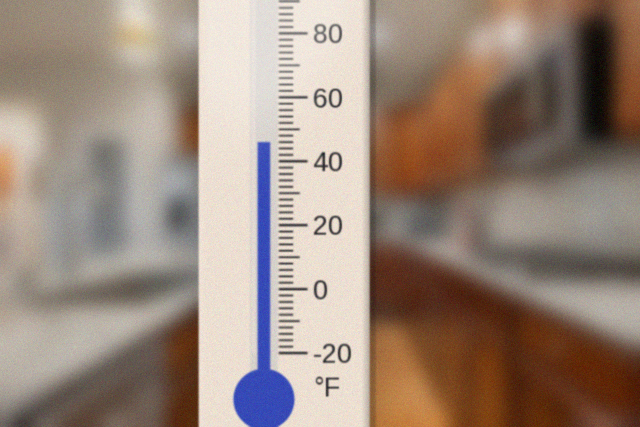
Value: **46** °F
